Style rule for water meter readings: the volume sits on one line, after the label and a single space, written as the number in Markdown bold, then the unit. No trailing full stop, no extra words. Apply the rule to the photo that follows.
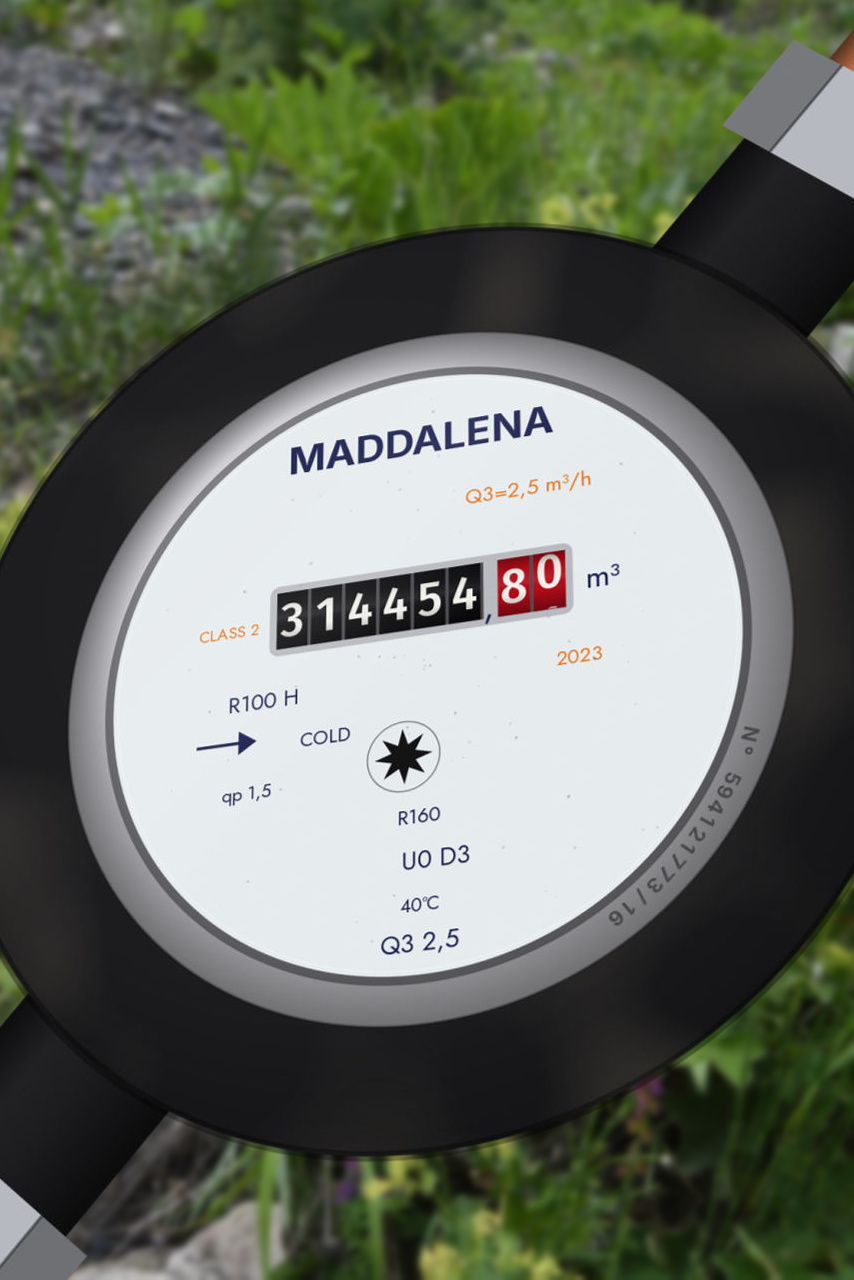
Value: **314454.80** m³
